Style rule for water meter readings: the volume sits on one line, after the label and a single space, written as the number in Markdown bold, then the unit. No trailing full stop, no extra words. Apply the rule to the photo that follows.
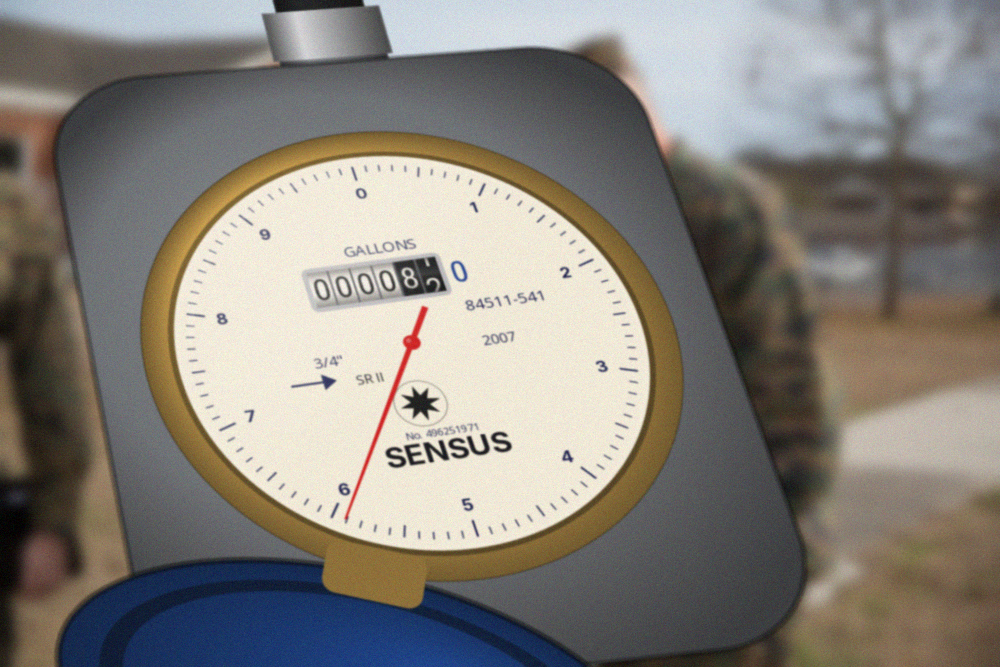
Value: **815.9** gal
